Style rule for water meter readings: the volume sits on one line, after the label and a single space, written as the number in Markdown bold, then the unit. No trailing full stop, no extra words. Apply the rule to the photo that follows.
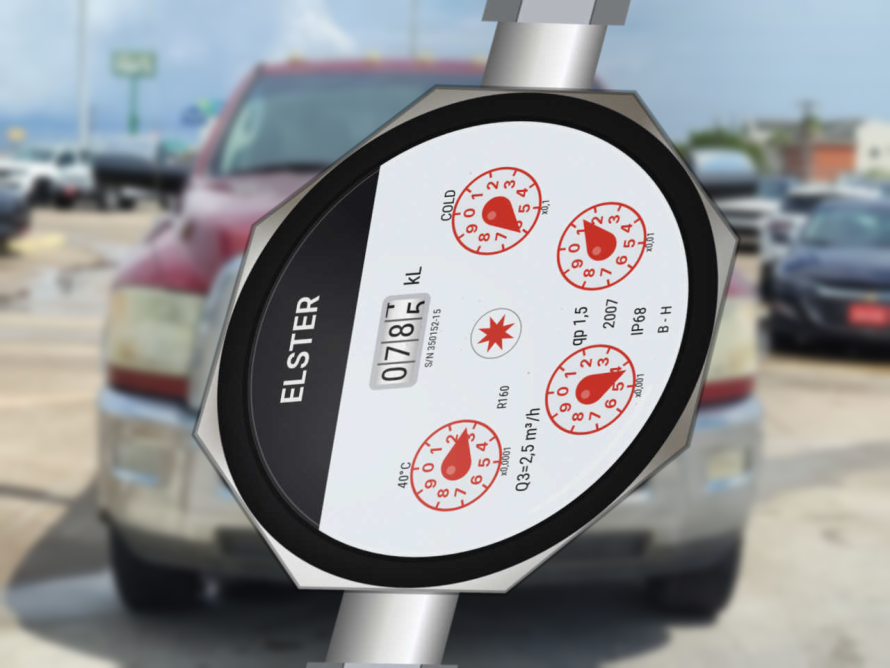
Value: **784.6142** kL
